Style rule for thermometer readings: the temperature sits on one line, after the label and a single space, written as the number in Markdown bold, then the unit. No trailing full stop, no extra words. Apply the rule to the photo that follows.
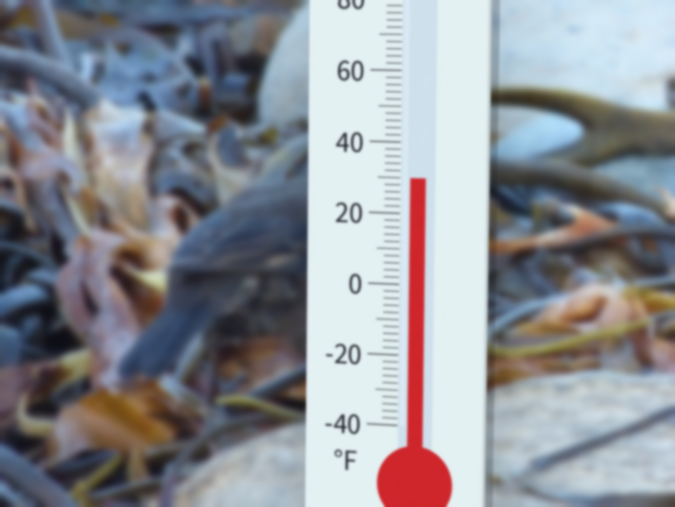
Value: **30** °F
